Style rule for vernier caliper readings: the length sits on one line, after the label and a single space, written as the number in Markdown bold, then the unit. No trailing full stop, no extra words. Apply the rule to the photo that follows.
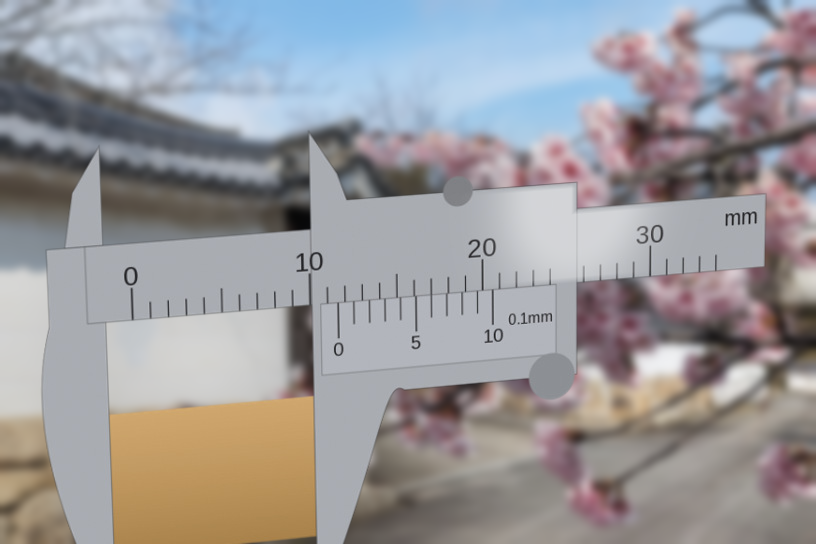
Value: **11.6** mm
